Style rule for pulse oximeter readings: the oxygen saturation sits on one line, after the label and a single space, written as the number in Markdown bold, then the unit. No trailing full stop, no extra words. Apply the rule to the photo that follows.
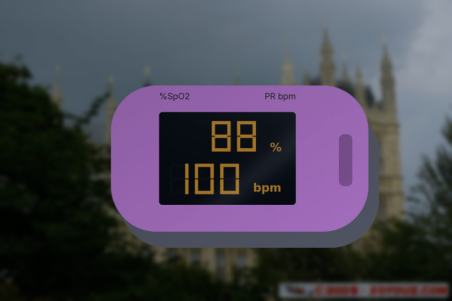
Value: **88** %
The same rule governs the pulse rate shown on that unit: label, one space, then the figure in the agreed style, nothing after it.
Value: **100** bpm
